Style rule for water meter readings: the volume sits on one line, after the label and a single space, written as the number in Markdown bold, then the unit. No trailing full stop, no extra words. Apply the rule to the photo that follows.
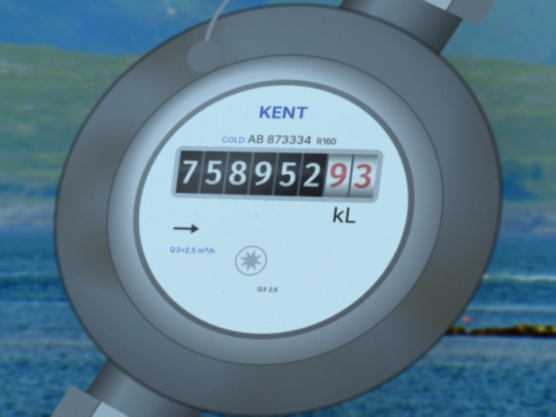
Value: **758952.93** kL
